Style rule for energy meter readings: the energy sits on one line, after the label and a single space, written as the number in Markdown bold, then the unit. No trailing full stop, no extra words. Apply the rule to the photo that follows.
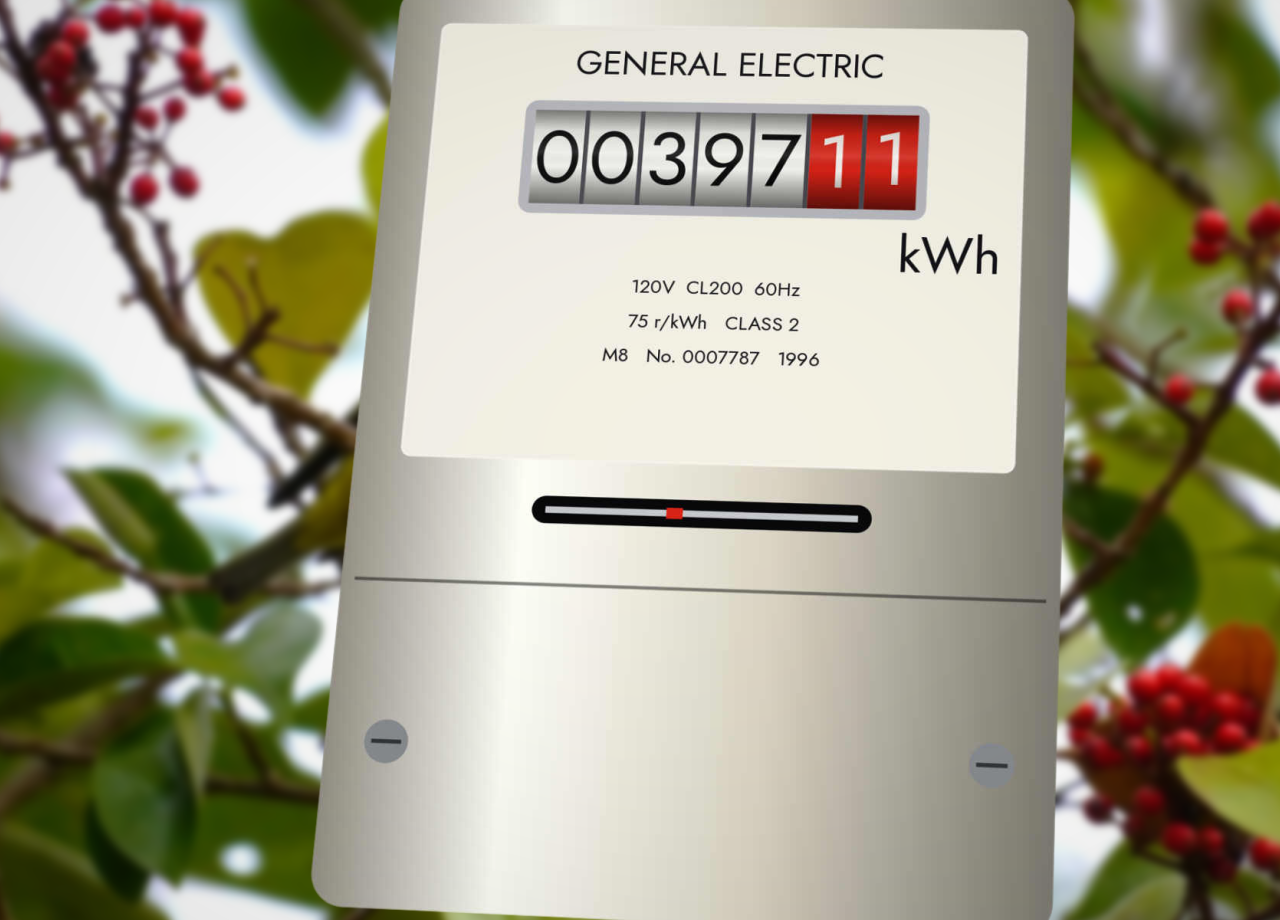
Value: **397.11** kWh
